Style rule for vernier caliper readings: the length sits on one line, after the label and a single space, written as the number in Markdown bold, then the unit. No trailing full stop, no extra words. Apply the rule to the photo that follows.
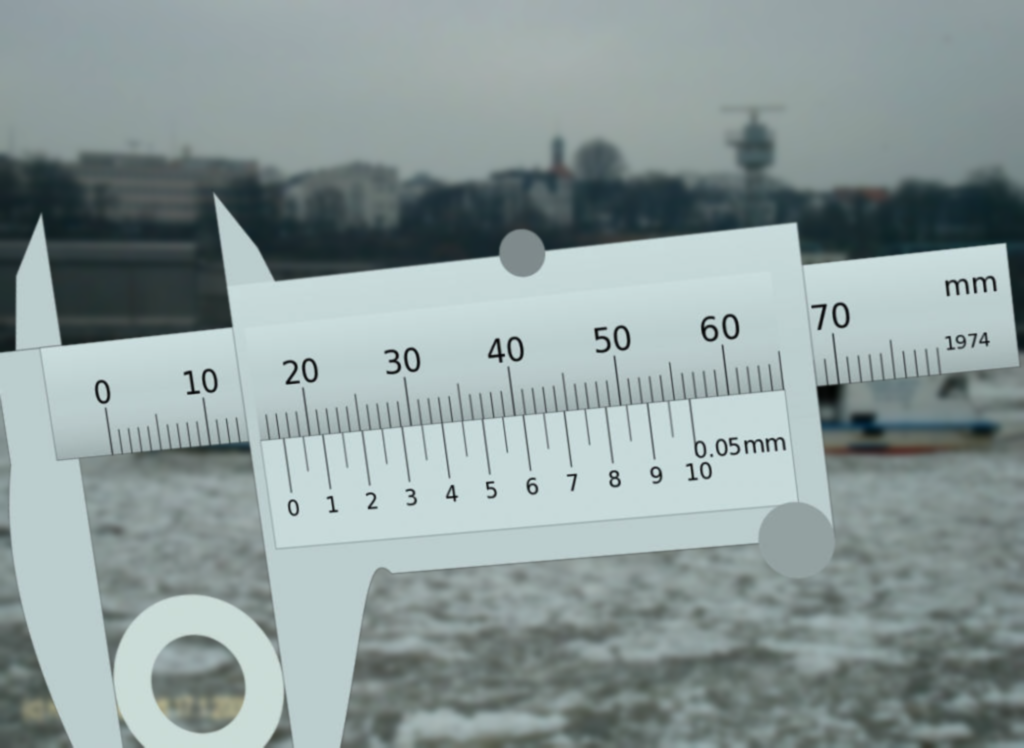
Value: **17.4** mm
